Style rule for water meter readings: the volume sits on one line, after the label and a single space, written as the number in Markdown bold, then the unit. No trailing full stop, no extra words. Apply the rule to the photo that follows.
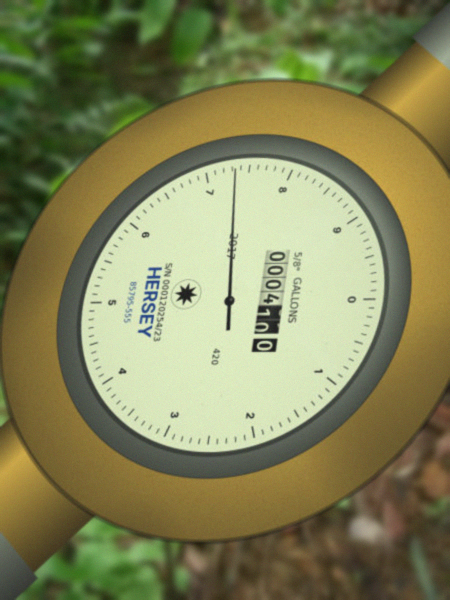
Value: **4097.3** gal
